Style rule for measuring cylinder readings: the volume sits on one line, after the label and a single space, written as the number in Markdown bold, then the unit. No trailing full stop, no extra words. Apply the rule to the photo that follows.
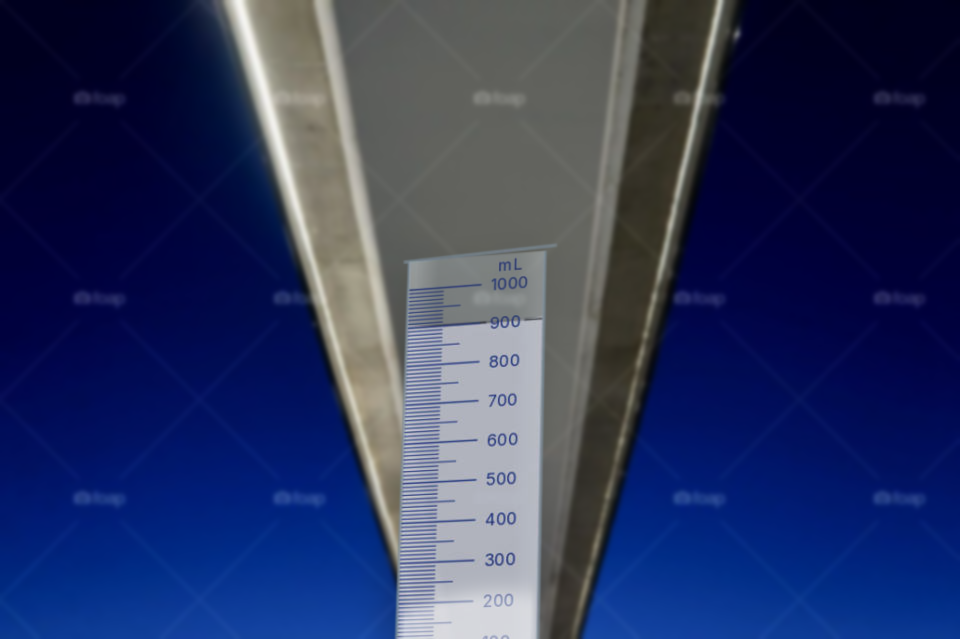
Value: **900** mL
